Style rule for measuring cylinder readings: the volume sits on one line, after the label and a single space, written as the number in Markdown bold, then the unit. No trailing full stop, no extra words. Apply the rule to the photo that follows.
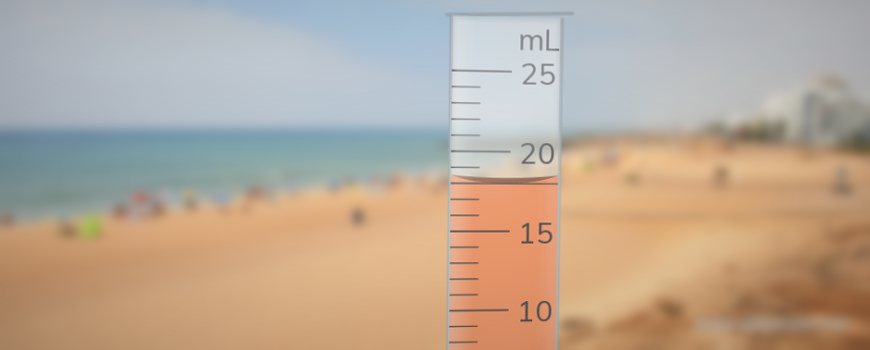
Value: **18** mL
